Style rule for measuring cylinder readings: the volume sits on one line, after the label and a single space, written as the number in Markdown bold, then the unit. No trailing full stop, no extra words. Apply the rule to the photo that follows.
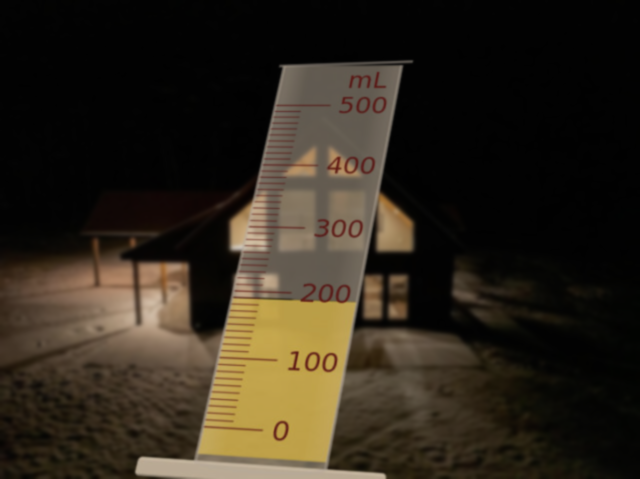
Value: **190** mL
